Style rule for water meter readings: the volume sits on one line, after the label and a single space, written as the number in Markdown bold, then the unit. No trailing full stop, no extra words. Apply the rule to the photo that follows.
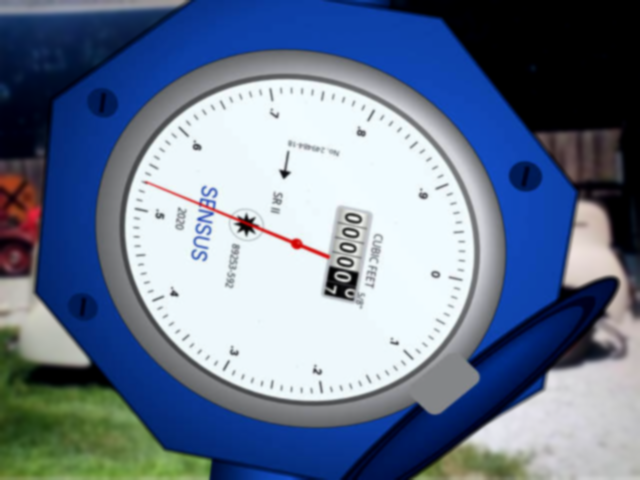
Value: **6.53** ft³
